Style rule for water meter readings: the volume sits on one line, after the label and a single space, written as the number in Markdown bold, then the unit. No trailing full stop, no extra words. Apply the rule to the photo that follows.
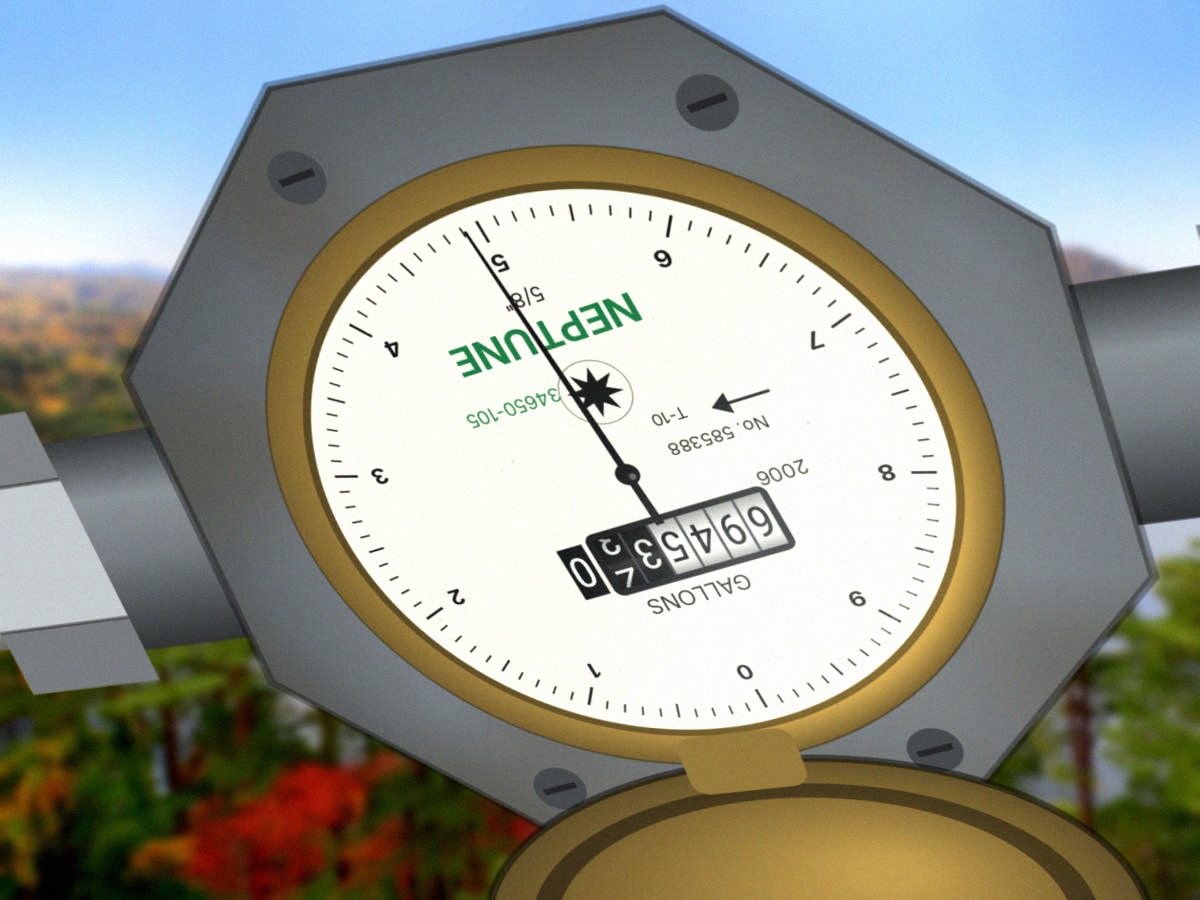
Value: **6945324.9** gal
